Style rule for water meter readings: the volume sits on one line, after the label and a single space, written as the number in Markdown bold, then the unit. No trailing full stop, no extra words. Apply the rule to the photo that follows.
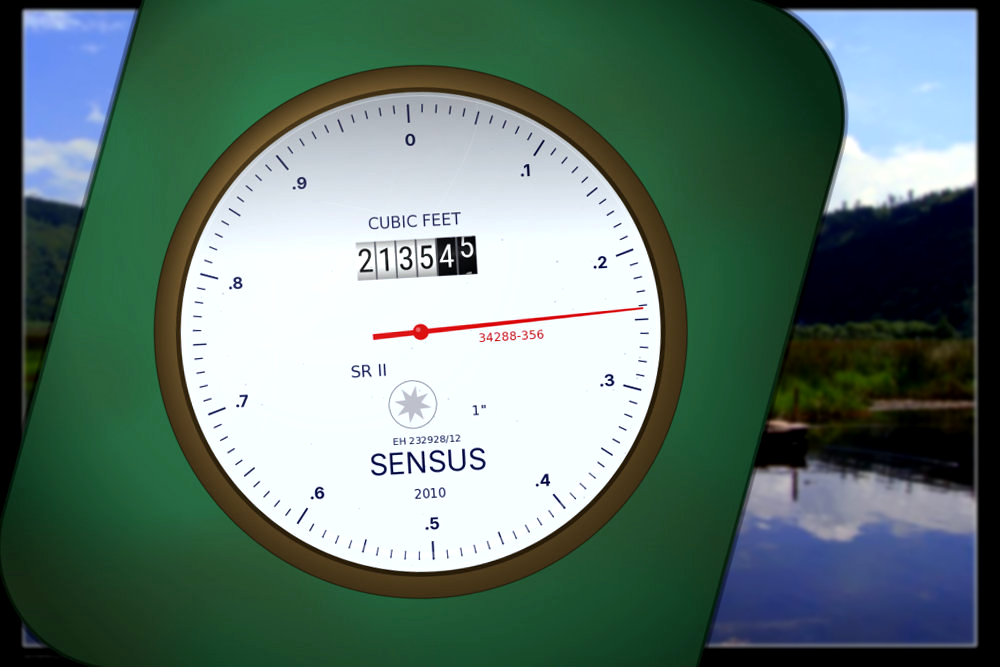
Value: **213545.24** ft³
